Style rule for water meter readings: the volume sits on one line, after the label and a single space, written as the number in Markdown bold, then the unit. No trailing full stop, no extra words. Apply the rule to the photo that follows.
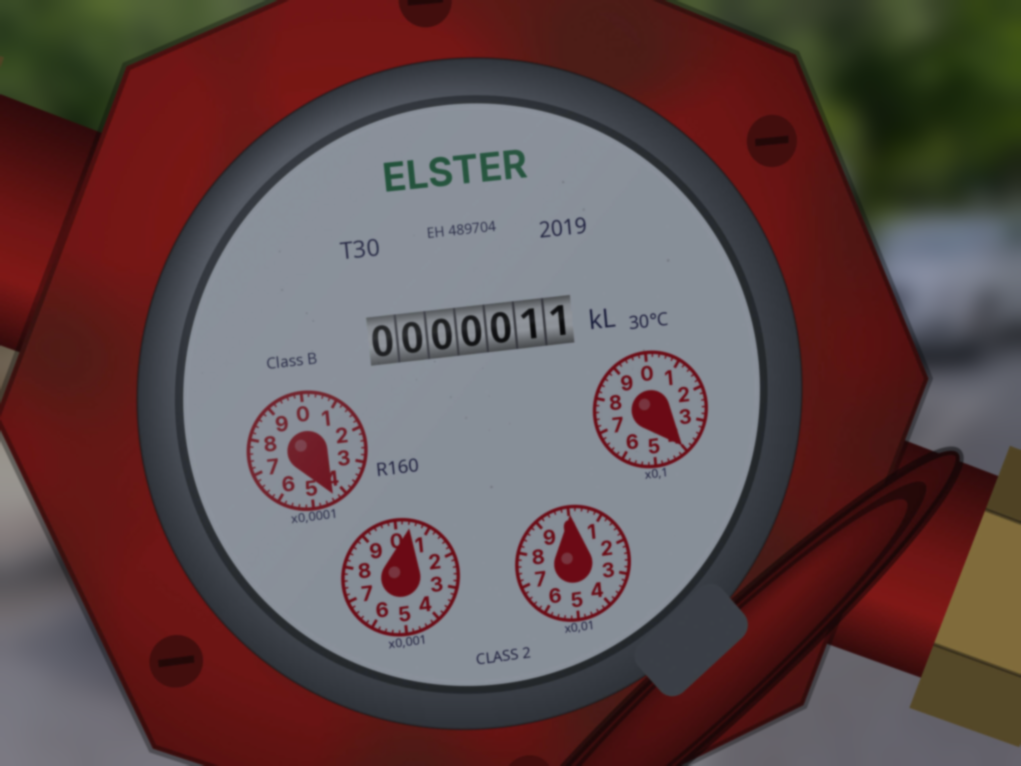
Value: **11.4004** kL
